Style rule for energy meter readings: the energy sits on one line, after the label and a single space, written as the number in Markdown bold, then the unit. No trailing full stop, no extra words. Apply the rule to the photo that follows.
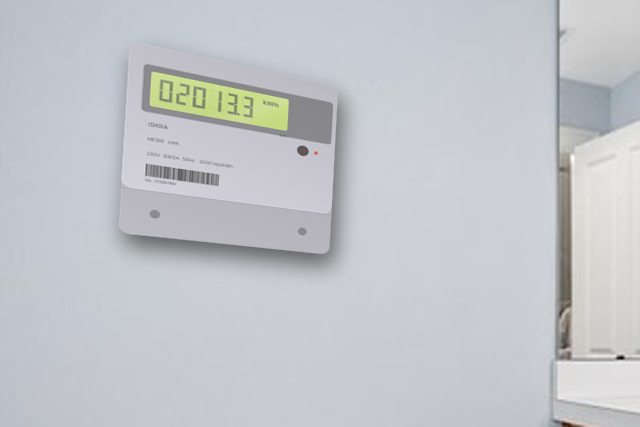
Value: **2013.3** kWh
